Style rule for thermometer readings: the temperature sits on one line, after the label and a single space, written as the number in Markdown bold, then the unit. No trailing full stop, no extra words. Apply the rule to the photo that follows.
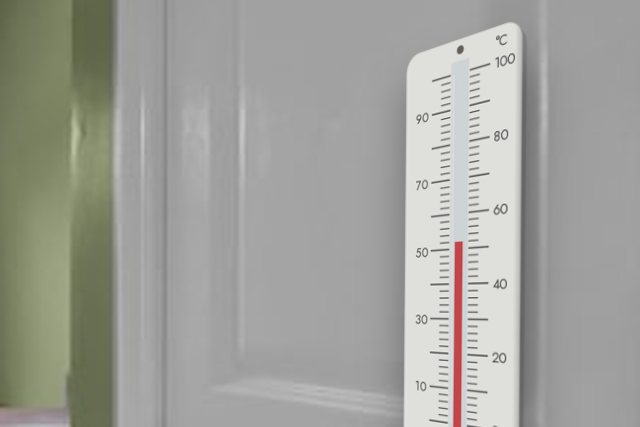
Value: **52** °C
